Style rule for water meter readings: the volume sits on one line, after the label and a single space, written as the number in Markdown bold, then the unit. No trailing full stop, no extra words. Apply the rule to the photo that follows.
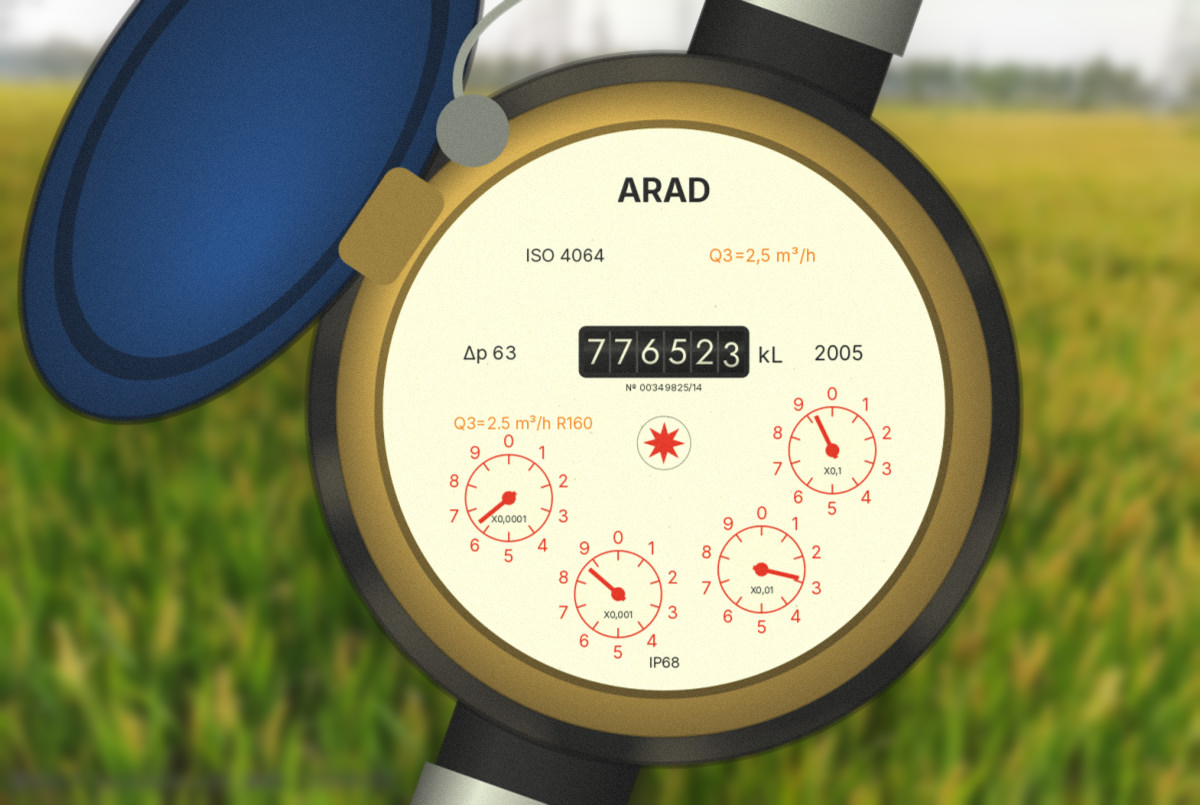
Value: **776522.9286** kL
